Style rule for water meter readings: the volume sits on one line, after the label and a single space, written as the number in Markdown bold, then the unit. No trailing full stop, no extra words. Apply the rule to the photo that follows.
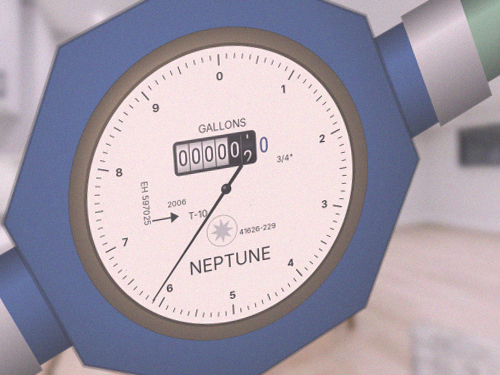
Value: **16.1** gal
